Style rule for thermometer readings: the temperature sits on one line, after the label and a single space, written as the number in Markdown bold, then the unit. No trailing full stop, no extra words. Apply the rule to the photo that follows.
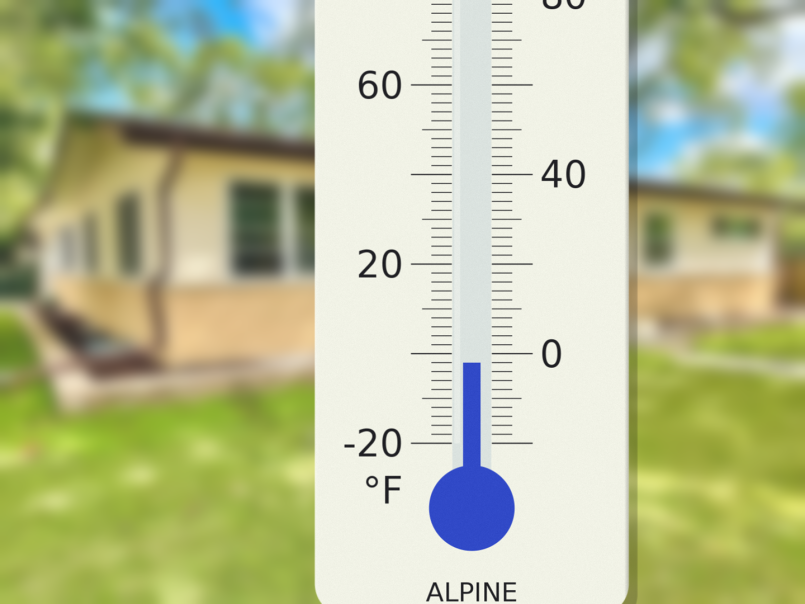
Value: **-2** °F
